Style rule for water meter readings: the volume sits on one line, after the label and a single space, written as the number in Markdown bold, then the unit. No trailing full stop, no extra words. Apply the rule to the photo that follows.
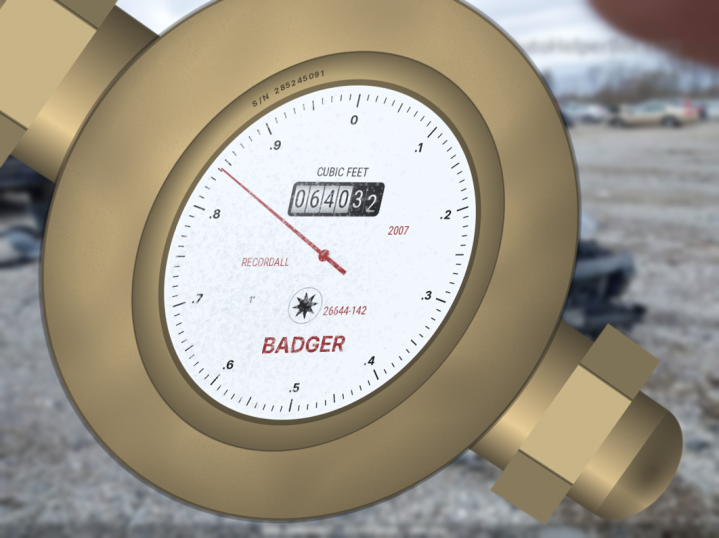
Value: **64031.84** ft³
